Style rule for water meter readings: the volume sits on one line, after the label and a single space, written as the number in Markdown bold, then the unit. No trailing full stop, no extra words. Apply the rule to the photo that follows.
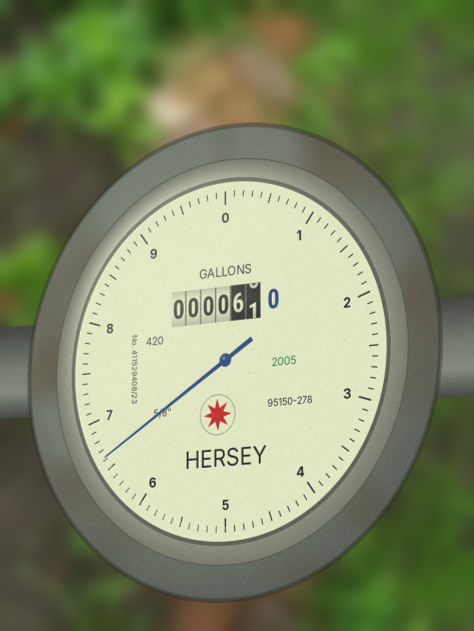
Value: **606.6** gal
